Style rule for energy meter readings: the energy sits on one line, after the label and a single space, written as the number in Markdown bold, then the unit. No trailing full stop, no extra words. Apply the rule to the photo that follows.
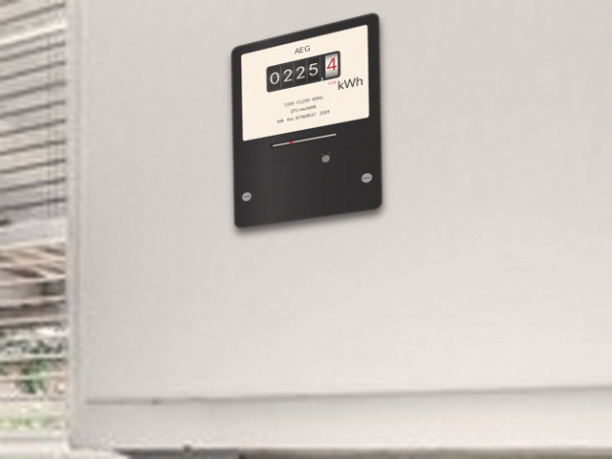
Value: **225.4** kWh
